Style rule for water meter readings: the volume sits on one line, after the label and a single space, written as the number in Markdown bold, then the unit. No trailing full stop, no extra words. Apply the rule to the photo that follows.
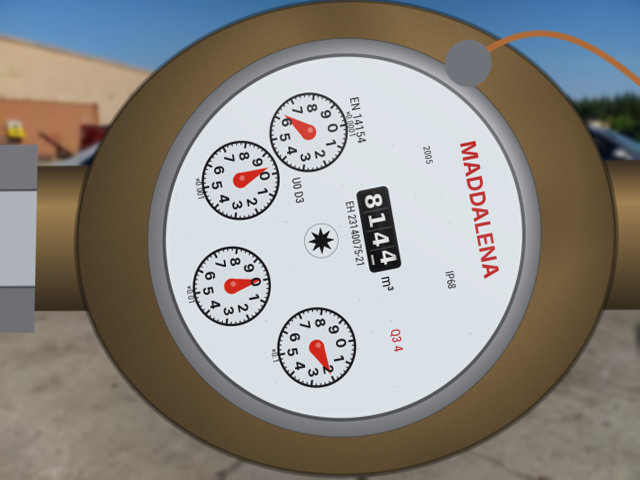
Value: **8144.1996** m³
